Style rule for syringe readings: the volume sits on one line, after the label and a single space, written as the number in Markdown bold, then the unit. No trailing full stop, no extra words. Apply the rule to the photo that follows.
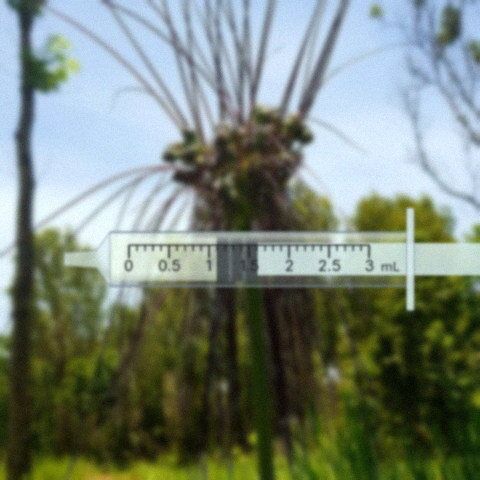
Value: **1.1** mL
